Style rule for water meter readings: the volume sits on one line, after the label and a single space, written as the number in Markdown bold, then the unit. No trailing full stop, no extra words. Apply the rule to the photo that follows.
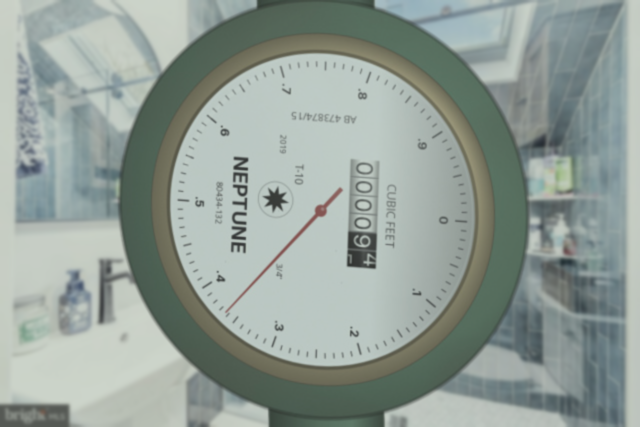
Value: **94.36** ft³
